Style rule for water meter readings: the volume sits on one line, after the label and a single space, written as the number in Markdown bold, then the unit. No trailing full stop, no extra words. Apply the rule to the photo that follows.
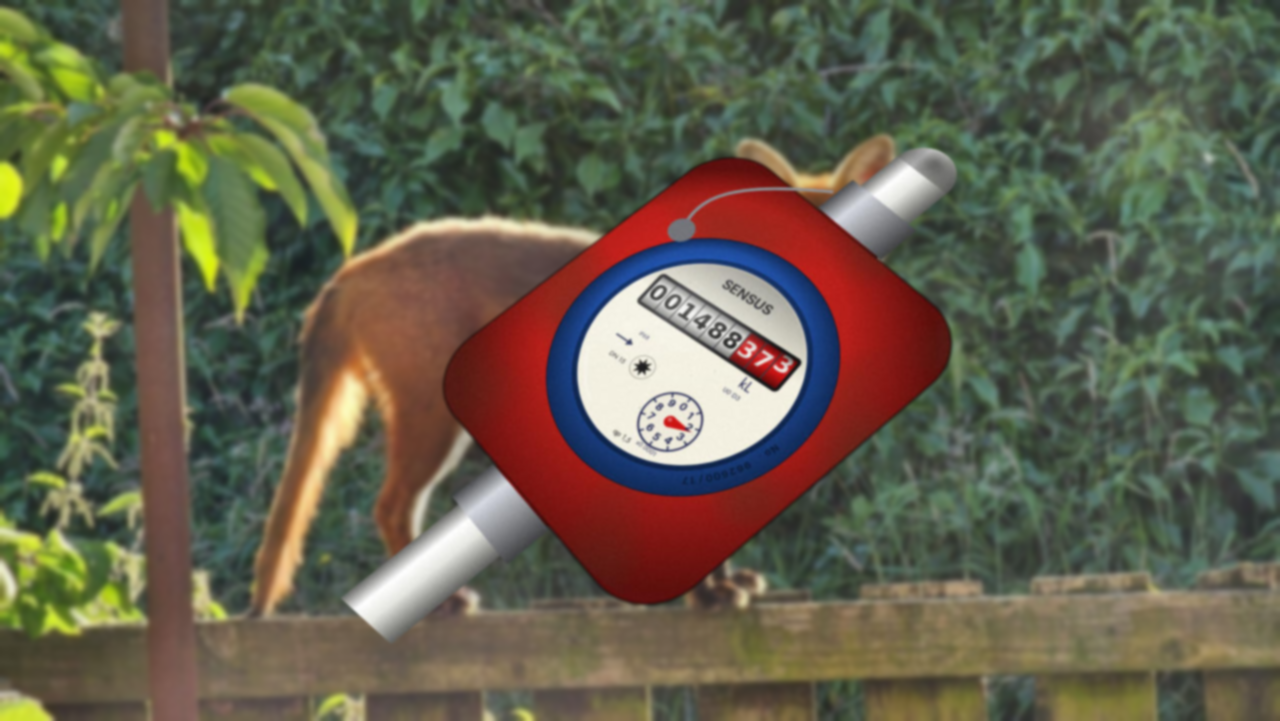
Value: **1488.3732** kL
